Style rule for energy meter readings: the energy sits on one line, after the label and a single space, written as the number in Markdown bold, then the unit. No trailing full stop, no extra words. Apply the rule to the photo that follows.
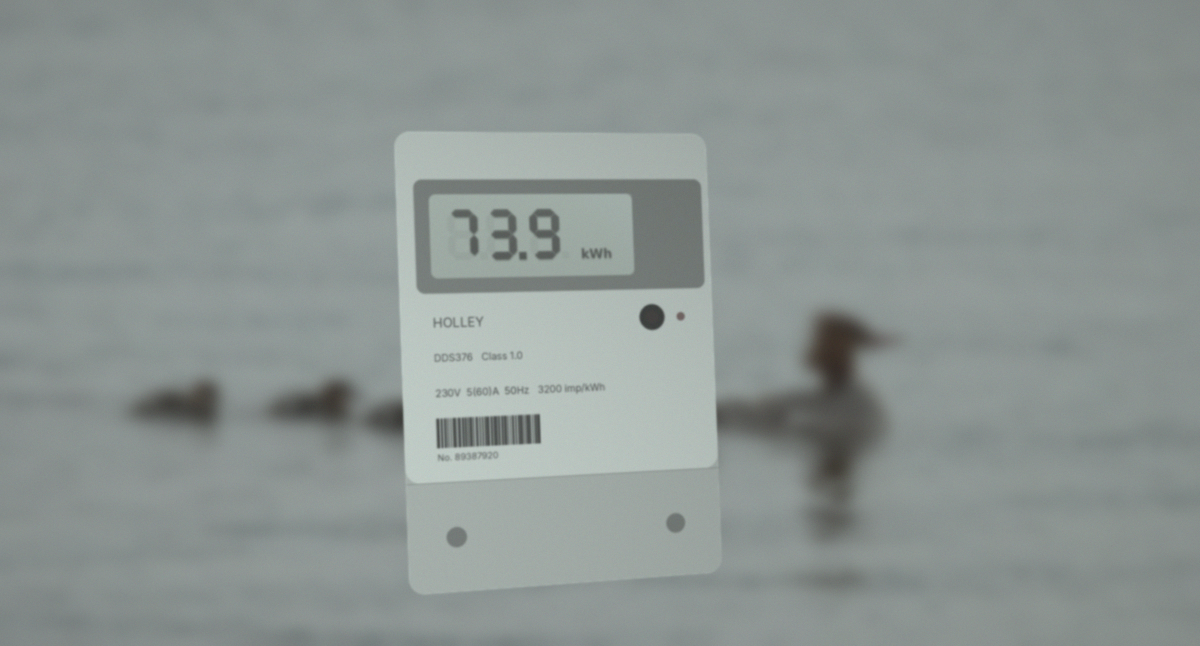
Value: **73.9** kWh
